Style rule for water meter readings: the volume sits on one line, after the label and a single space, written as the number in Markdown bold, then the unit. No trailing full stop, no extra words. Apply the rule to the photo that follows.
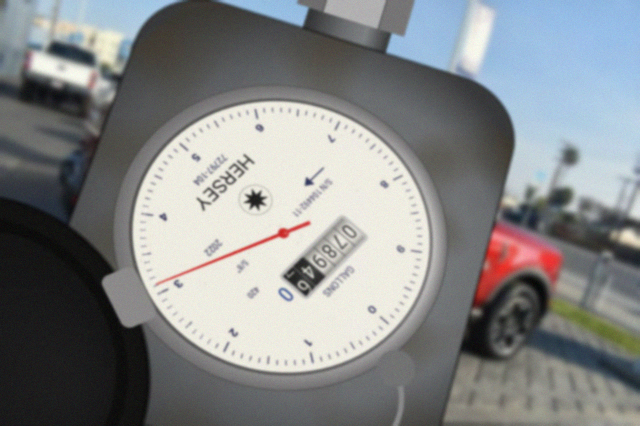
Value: **789463.1** gal
